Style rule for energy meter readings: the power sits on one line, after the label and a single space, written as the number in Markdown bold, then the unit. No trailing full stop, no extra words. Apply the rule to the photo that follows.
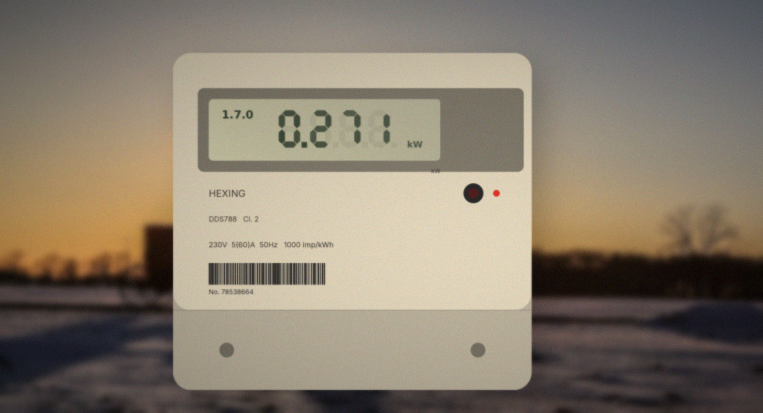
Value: **0.271** kW
